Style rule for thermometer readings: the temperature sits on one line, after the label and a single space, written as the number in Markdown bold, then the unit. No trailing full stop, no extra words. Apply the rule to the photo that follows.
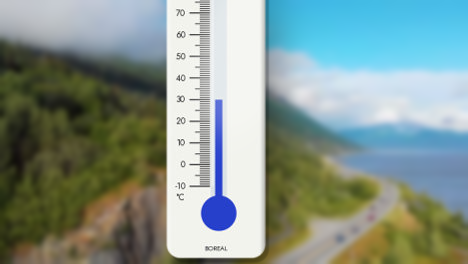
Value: **30** °C
